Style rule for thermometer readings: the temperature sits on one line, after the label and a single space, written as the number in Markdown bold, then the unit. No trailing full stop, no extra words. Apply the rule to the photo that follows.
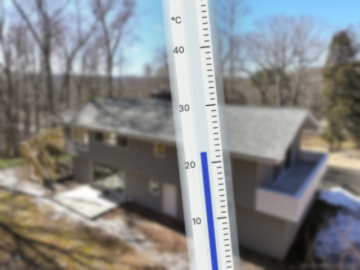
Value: **22** °C
